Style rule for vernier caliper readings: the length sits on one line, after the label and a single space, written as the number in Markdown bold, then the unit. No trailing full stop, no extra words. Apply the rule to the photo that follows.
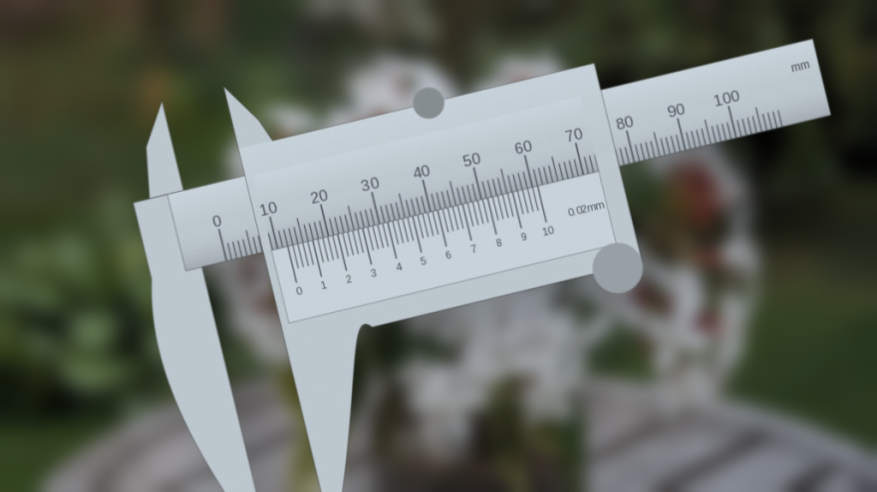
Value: **12.0** mm
